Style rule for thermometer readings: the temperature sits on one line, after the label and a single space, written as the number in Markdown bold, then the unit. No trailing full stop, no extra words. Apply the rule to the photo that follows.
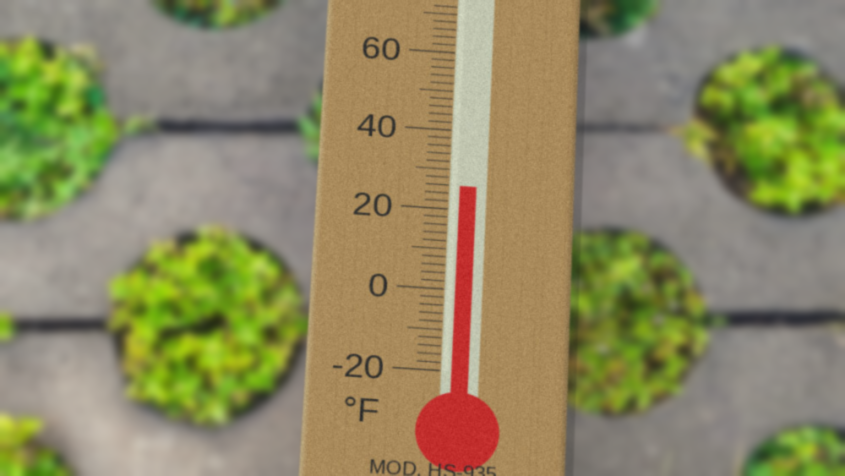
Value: **26** °F
